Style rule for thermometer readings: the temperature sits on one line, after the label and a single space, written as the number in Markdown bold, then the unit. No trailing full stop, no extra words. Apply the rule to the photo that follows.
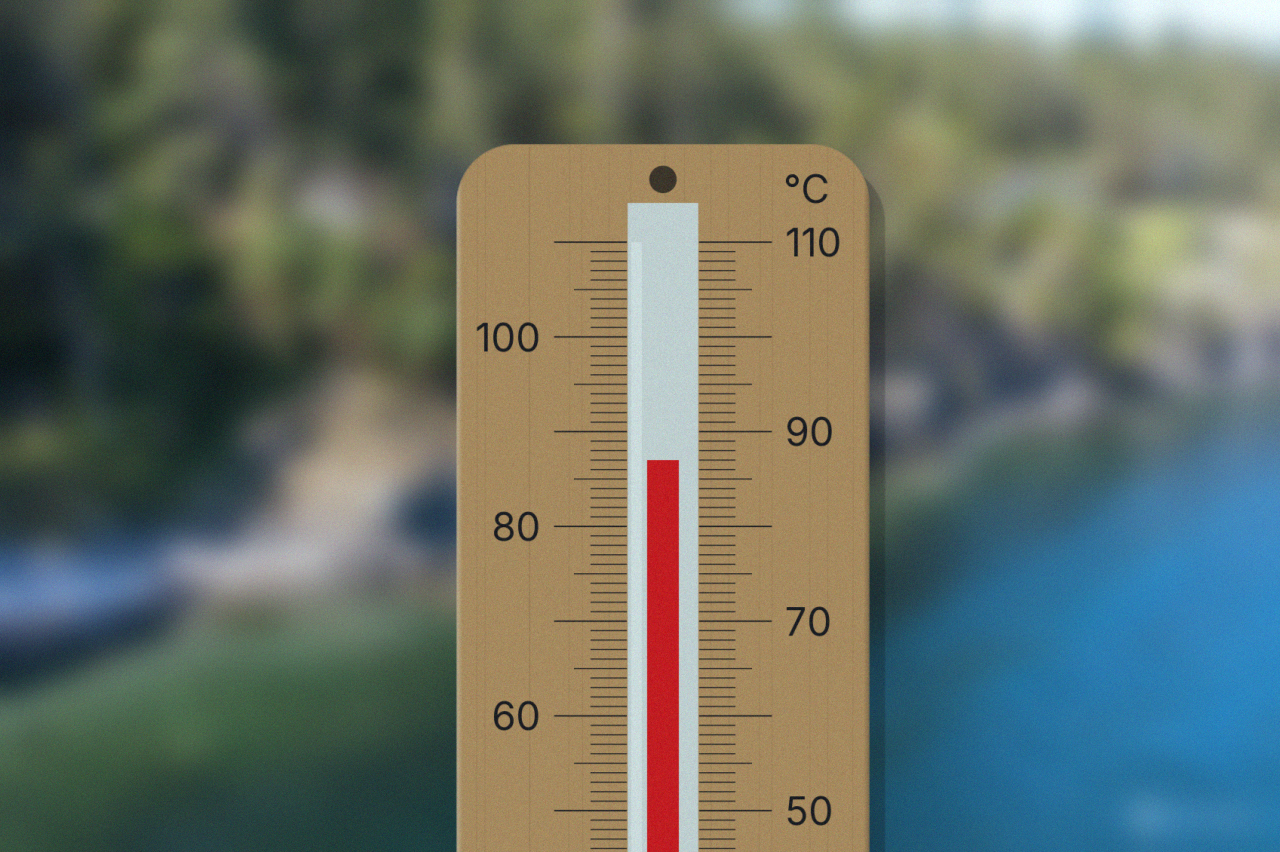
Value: **87** °C
